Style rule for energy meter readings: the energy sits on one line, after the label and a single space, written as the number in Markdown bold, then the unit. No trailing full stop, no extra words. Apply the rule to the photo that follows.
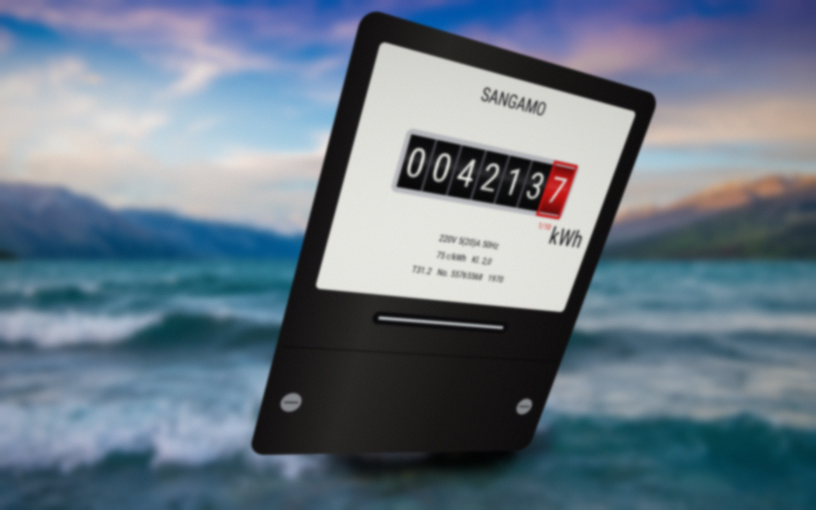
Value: **4213.7** kWh
